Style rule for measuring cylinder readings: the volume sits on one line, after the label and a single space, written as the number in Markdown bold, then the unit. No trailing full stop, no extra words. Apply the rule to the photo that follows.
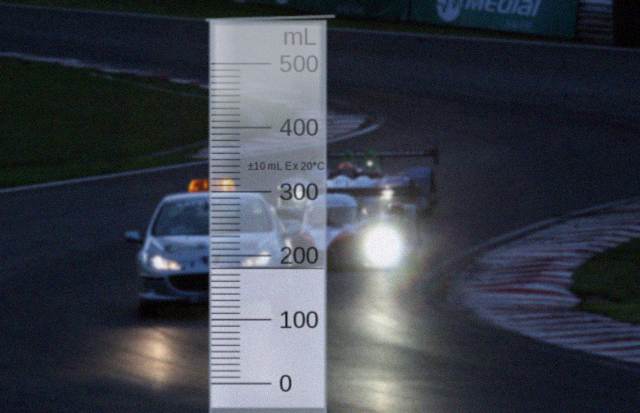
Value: **180** mL
